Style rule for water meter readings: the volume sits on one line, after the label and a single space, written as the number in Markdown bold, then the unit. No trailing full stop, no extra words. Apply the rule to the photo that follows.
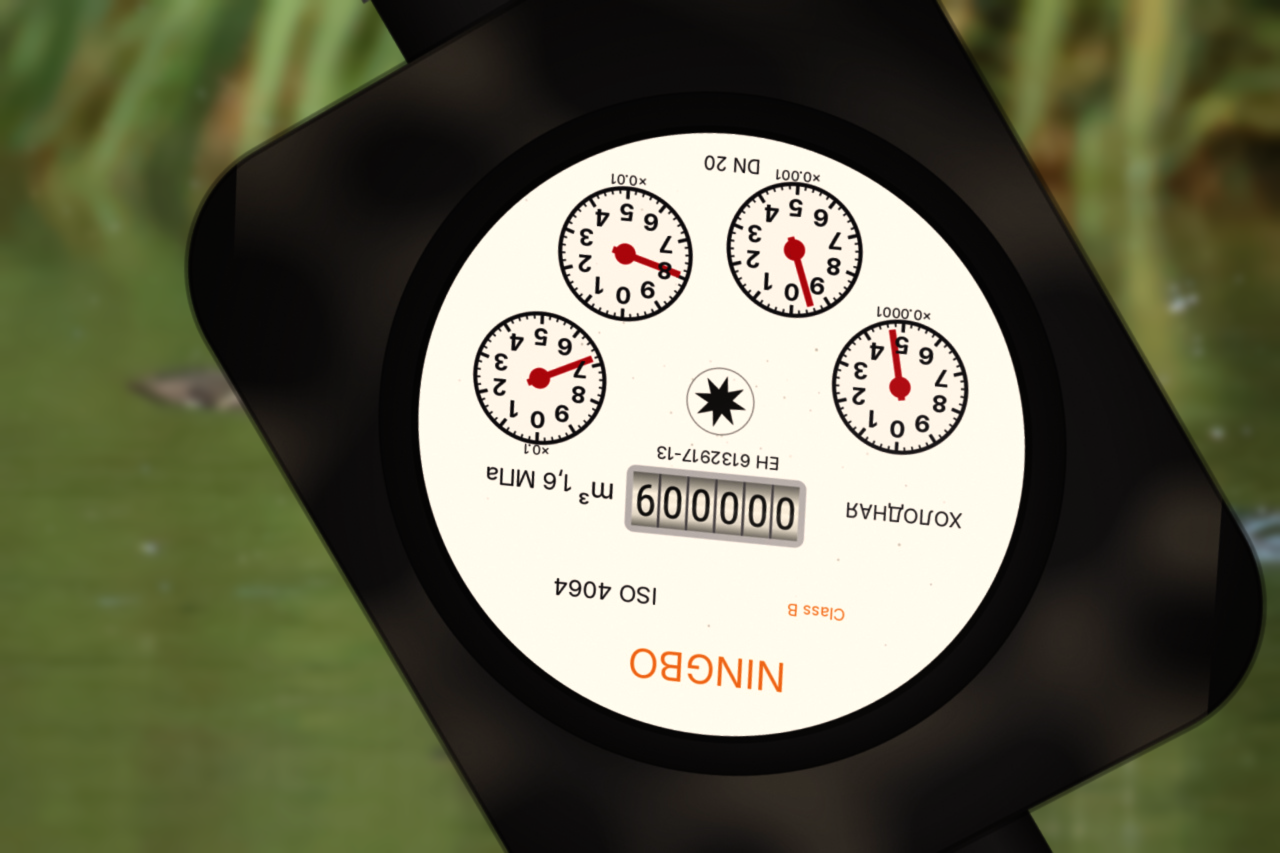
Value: **9.6794** m³
